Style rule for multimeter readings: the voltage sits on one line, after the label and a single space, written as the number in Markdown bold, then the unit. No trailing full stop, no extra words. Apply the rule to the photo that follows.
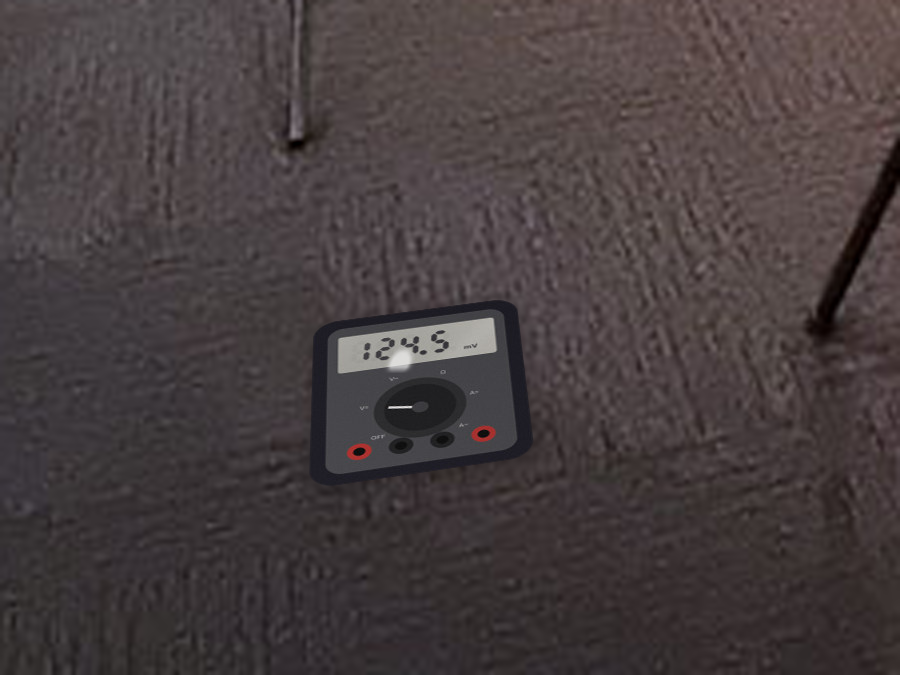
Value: **124.5** mV
